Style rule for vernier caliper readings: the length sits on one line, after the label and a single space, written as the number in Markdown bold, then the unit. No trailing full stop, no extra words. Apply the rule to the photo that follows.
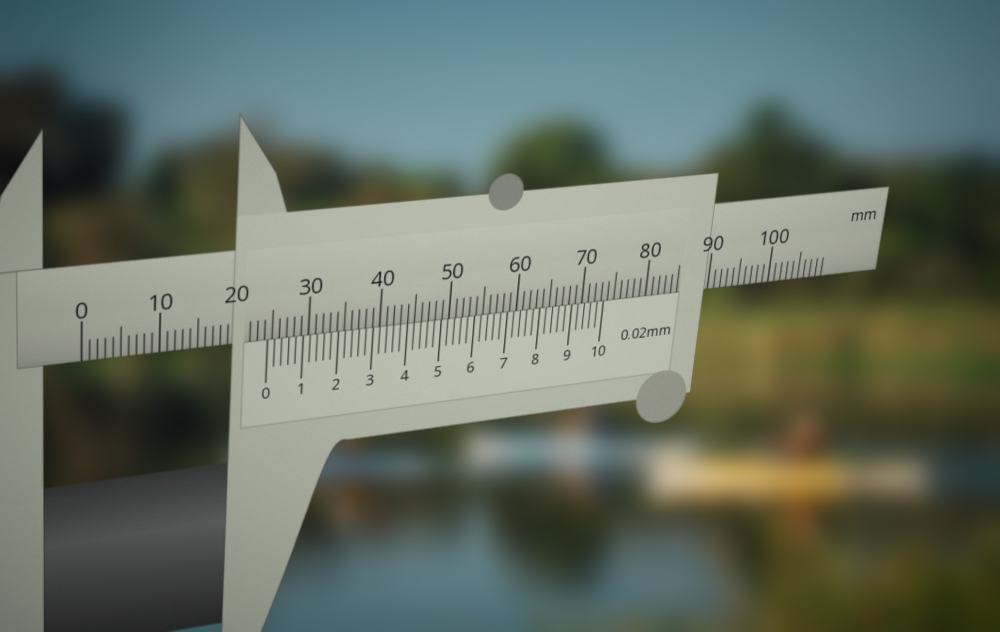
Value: **24.4** mm
